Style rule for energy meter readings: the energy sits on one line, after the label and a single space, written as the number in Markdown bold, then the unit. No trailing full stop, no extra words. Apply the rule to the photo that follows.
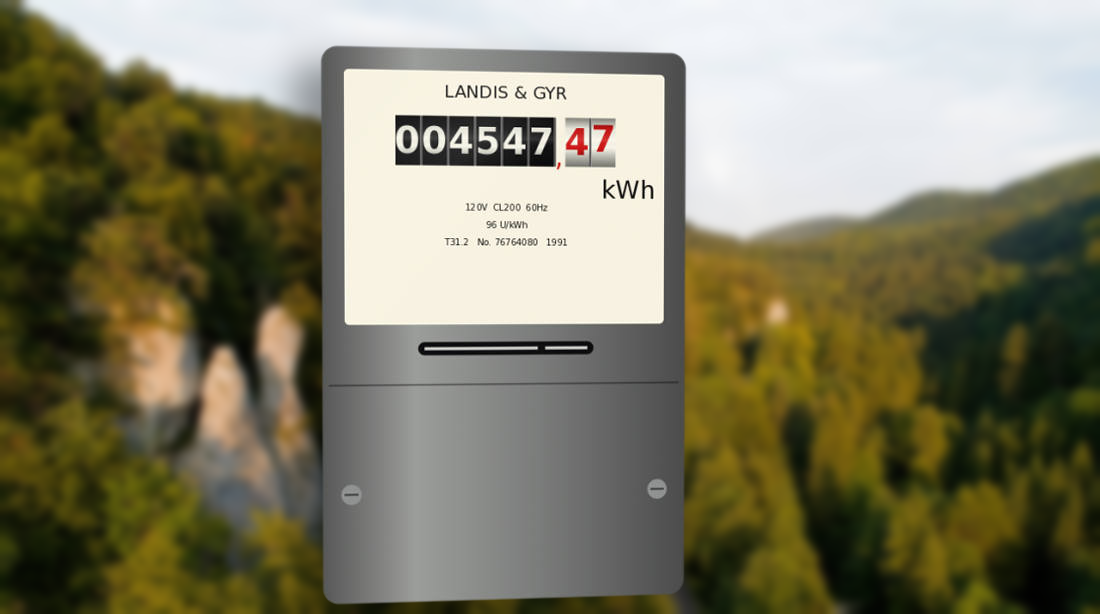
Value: **4547.47** kWh
